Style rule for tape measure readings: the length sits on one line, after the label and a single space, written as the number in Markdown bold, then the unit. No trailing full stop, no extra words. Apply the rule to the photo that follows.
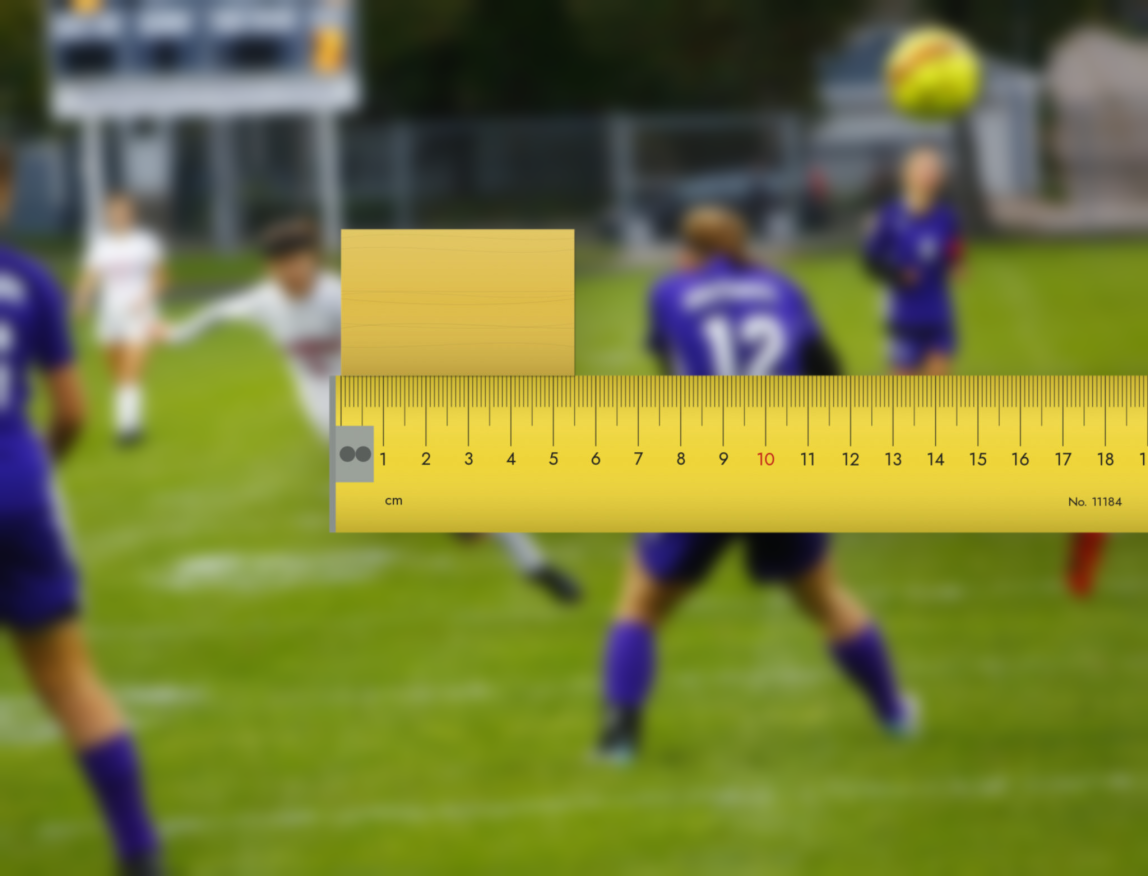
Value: **5.5** cm
